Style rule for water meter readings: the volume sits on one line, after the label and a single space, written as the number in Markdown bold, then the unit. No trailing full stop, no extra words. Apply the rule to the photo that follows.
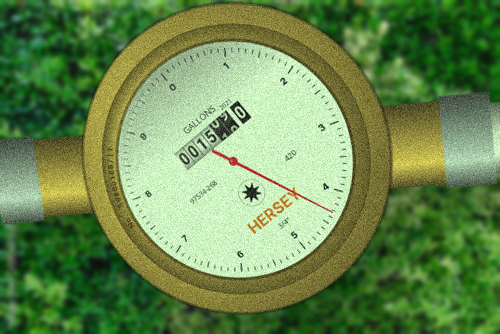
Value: **15094.3** gal
